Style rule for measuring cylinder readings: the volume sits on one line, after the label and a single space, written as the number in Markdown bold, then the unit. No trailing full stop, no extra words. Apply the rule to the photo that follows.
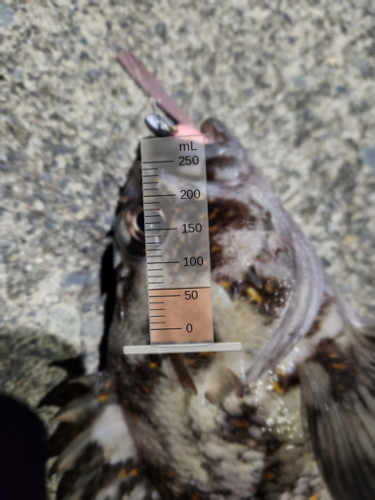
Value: **60** mL
